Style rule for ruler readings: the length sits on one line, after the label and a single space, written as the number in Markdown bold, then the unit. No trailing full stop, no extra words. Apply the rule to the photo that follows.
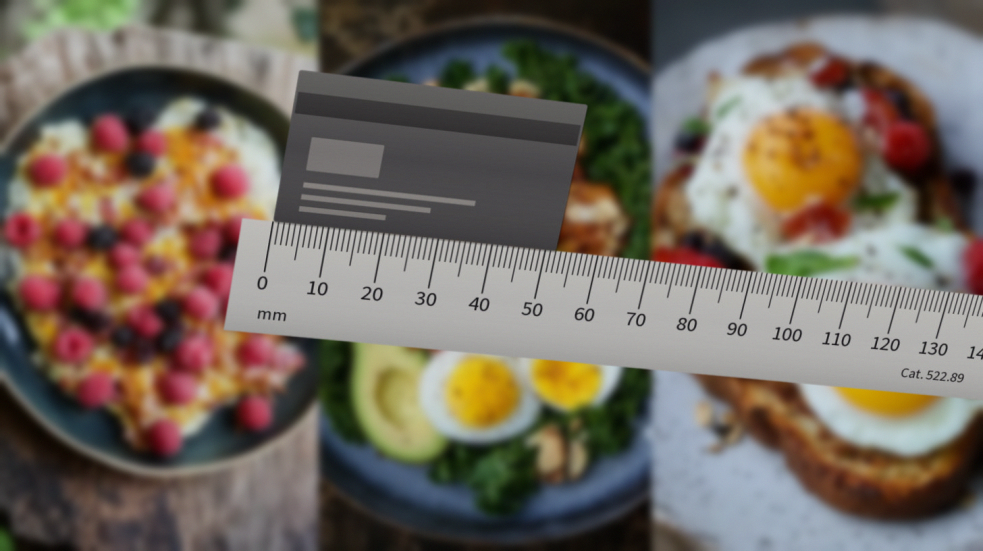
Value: **52** mm
